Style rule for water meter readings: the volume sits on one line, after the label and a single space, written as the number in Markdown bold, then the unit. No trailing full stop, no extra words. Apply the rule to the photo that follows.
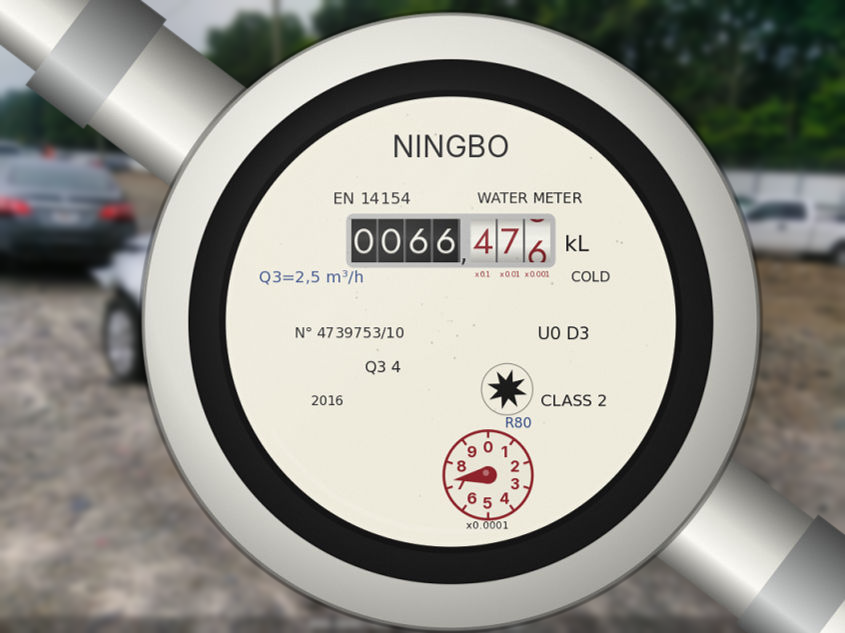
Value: **66.4757** kL
